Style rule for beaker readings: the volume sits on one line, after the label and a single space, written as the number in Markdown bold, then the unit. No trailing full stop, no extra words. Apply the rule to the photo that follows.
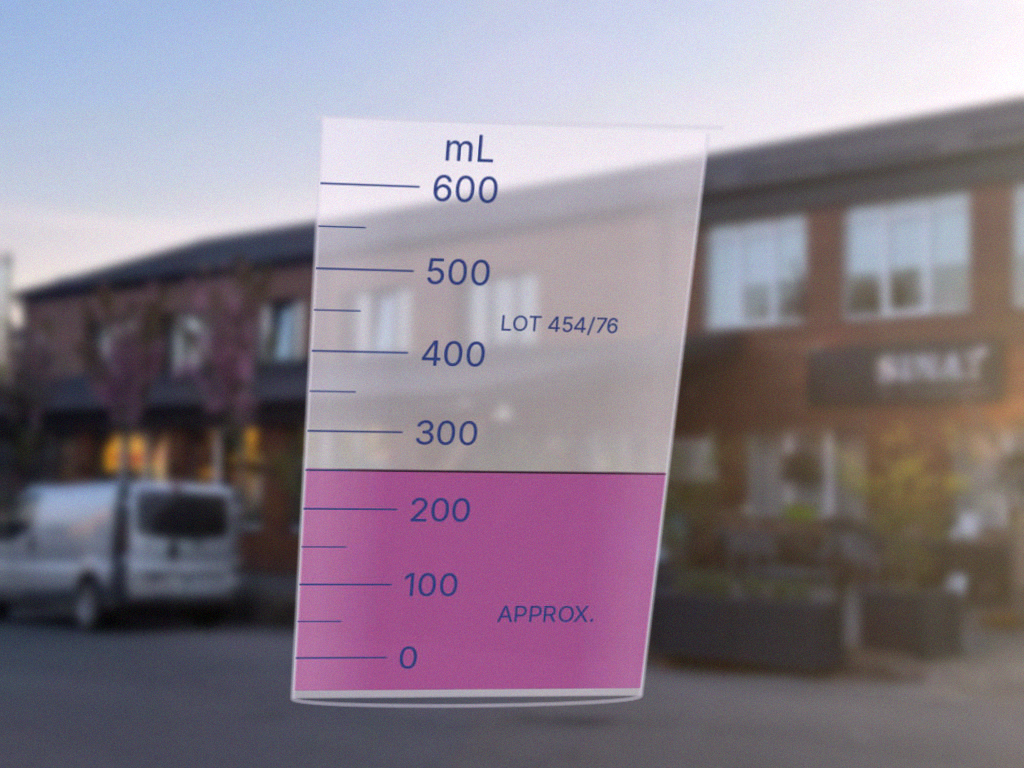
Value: **250** mL
